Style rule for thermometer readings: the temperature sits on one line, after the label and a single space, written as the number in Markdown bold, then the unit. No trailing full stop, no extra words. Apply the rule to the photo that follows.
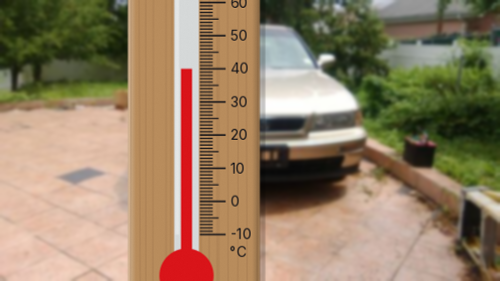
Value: **40** °C
